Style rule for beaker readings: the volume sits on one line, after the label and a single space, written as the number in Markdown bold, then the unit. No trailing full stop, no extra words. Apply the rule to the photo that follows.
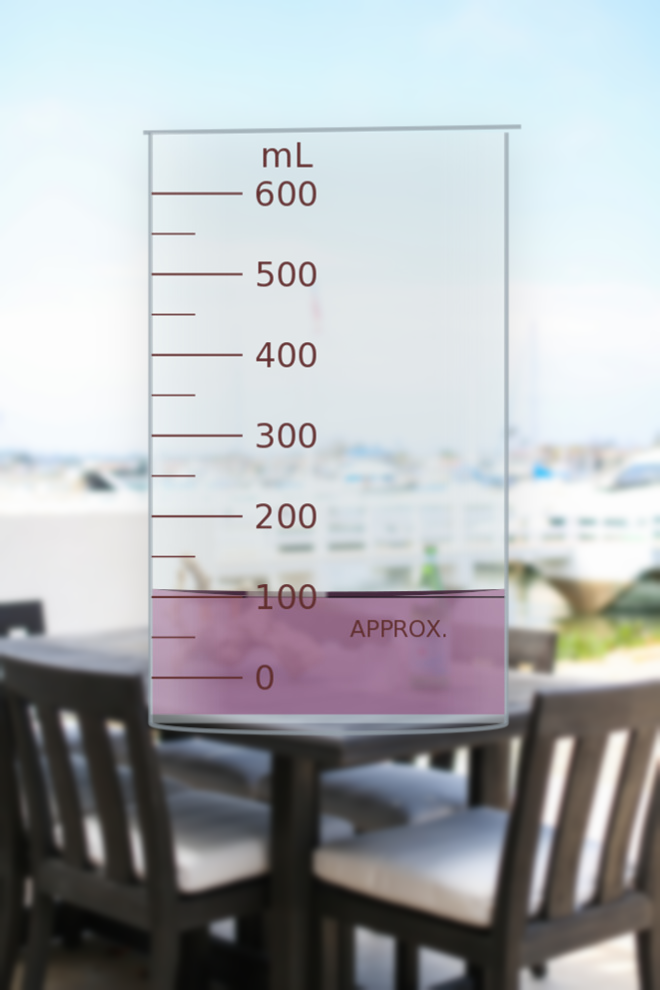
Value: **100** mL
